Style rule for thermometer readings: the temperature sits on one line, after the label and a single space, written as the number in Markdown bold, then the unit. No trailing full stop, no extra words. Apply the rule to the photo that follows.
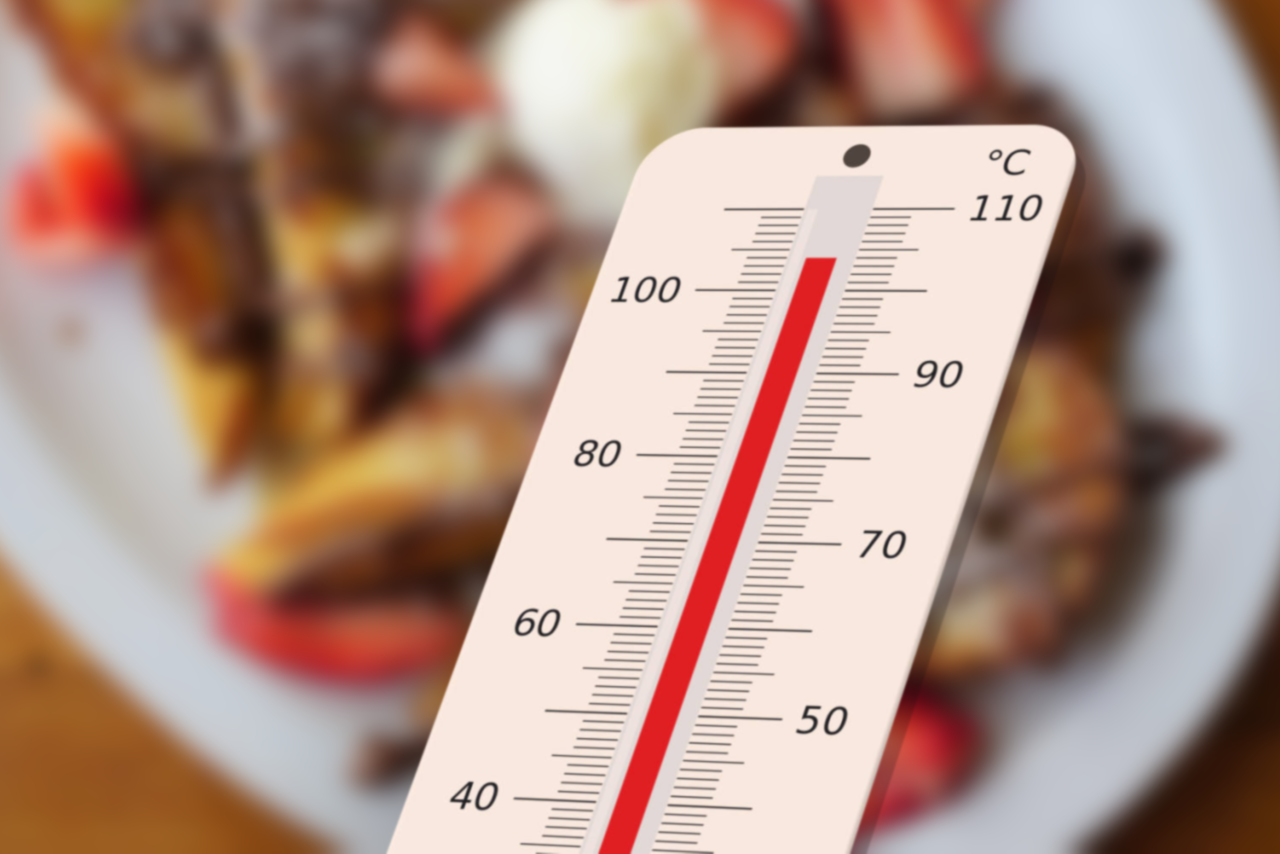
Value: **104** °C
